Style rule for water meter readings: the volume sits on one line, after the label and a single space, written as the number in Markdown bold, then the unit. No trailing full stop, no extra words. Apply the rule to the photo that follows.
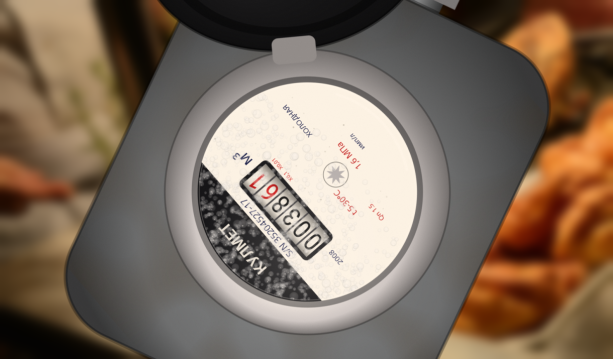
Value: **38.61** m³
